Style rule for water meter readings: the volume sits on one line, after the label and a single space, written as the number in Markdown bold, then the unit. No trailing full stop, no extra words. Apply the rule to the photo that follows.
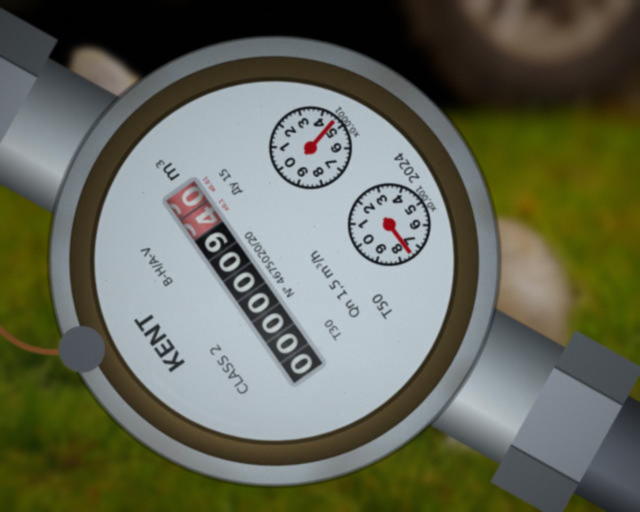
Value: **9.3974** m³
